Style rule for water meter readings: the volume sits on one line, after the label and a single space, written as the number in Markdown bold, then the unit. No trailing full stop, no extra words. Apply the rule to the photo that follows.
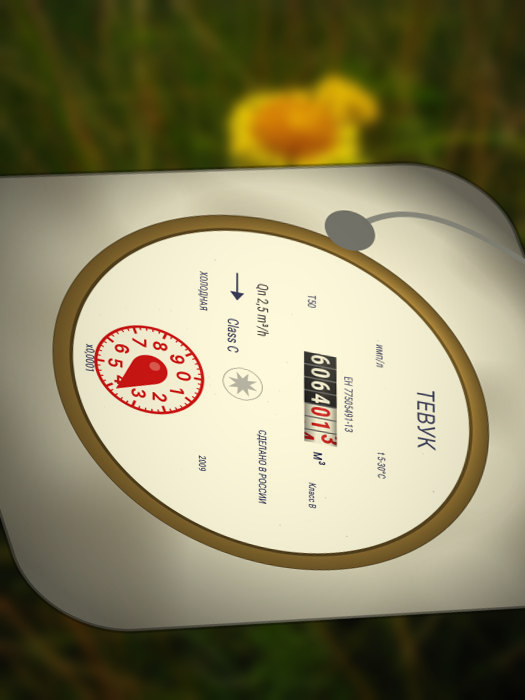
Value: **6064.0133** m³
